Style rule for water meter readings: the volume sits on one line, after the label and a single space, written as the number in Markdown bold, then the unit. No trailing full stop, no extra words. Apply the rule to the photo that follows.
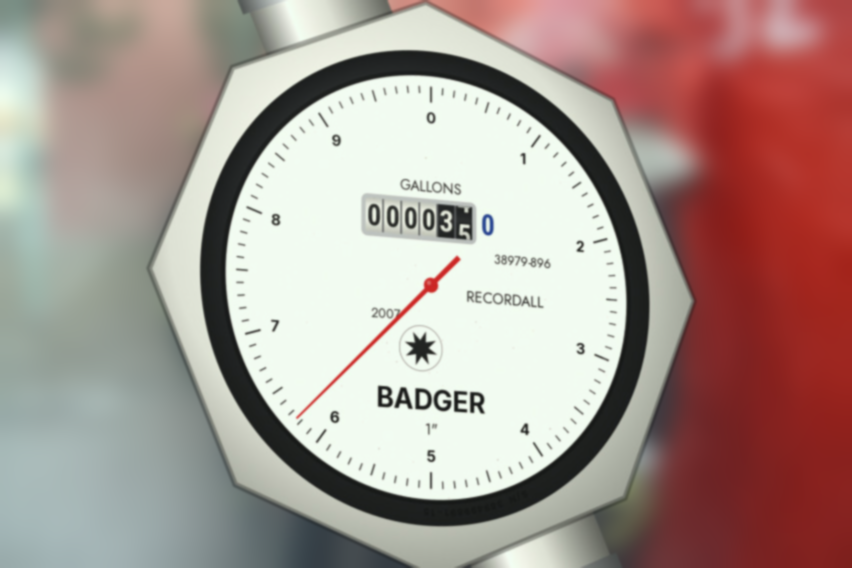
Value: **346.2** gal
